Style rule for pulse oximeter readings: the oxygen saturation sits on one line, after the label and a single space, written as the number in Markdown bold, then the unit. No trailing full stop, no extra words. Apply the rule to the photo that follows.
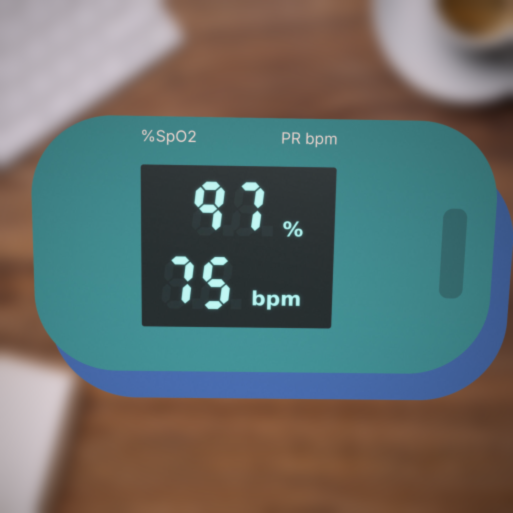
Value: **97** %
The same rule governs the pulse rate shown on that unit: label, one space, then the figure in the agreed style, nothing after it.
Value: **75** bpm
